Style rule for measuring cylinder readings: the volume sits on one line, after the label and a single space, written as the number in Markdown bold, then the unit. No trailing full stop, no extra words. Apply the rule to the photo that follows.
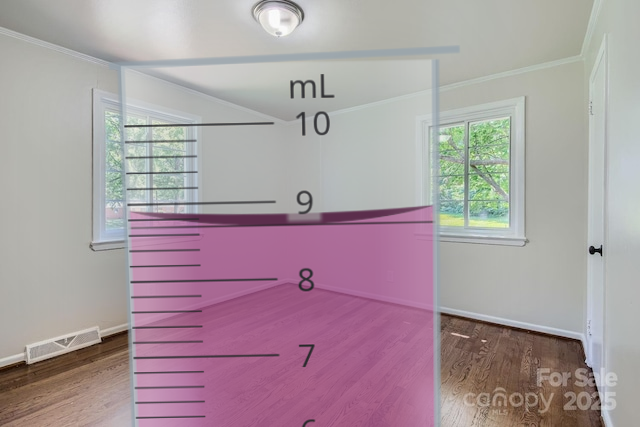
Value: **8.7** mL
